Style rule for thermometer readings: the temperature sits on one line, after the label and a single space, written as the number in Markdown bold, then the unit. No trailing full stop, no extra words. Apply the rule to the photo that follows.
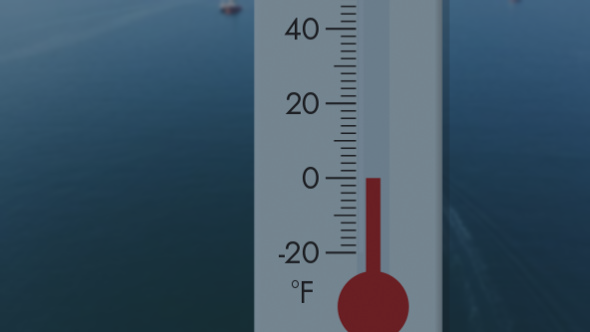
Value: **0** °F
